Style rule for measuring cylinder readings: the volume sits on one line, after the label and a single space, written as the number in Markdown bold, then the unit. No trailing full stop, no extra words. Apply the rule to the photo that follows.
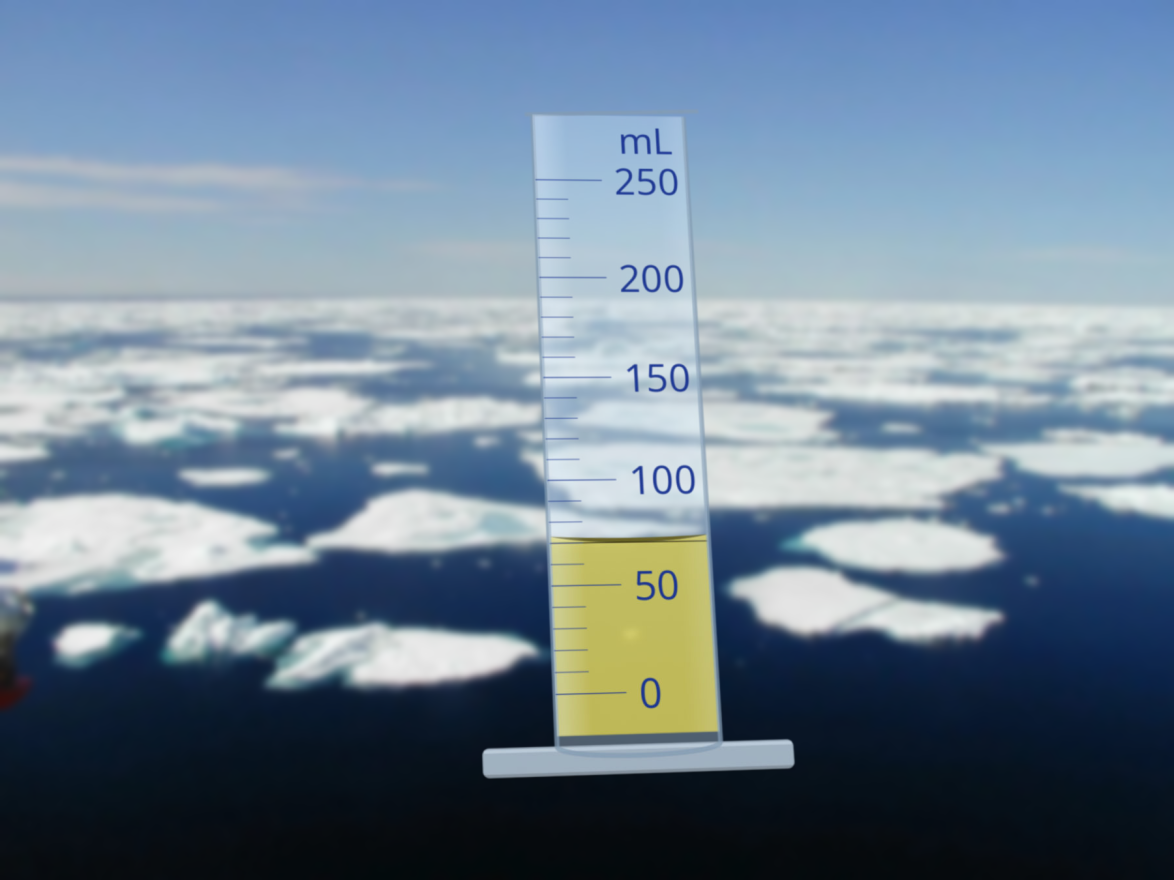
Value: **70** mL
